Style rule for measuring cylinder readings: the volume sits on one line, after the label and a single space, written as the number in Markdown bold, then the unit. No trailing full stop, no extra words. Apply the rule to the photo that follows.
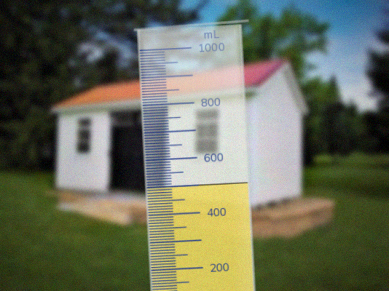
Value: **500** mL
